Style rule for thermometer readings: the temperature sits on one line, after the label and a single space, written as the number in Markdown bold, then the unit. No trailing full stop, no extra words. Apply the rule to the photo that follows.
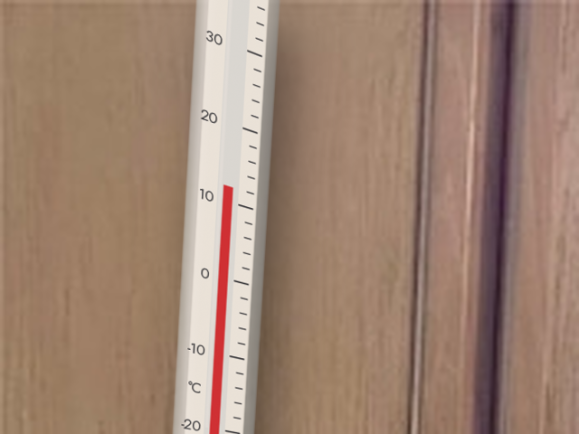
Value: **12** °C
